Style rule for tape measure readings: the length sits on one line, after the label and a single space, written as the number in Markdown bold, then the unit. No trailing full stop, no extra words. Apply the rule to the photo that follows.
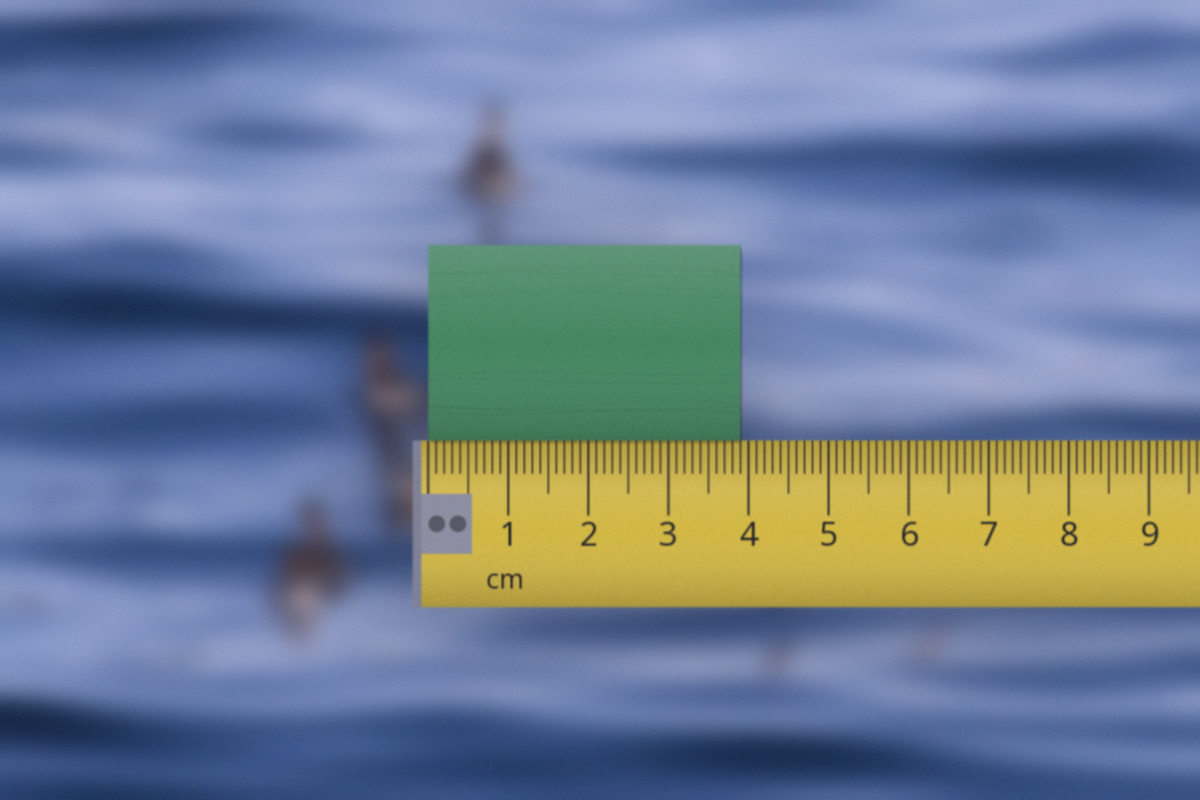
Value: **3.9** cm
